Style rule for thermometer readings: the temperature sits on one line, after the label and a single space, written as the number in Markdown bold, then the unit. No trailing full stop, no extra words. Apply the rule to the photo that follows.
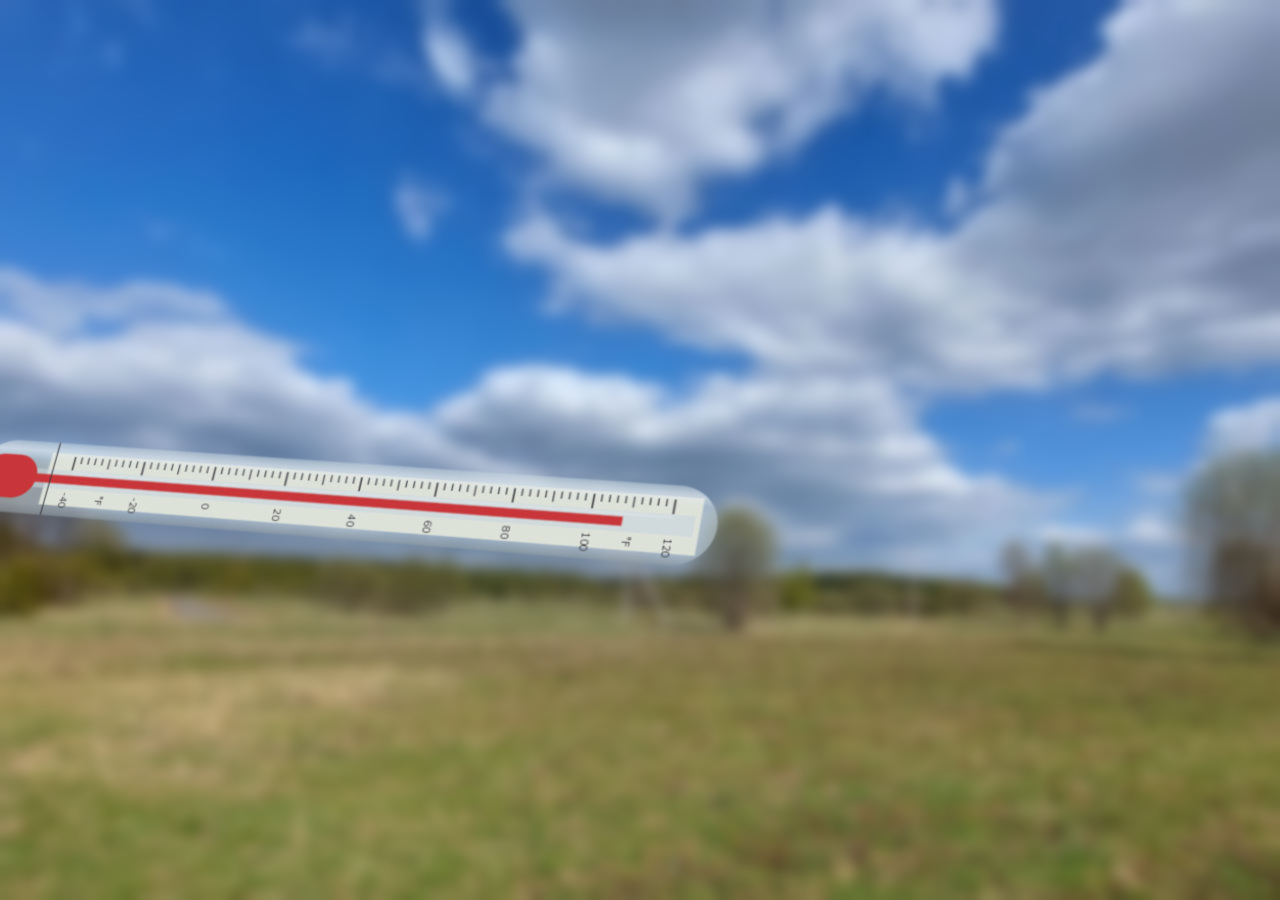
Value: **108** °F
